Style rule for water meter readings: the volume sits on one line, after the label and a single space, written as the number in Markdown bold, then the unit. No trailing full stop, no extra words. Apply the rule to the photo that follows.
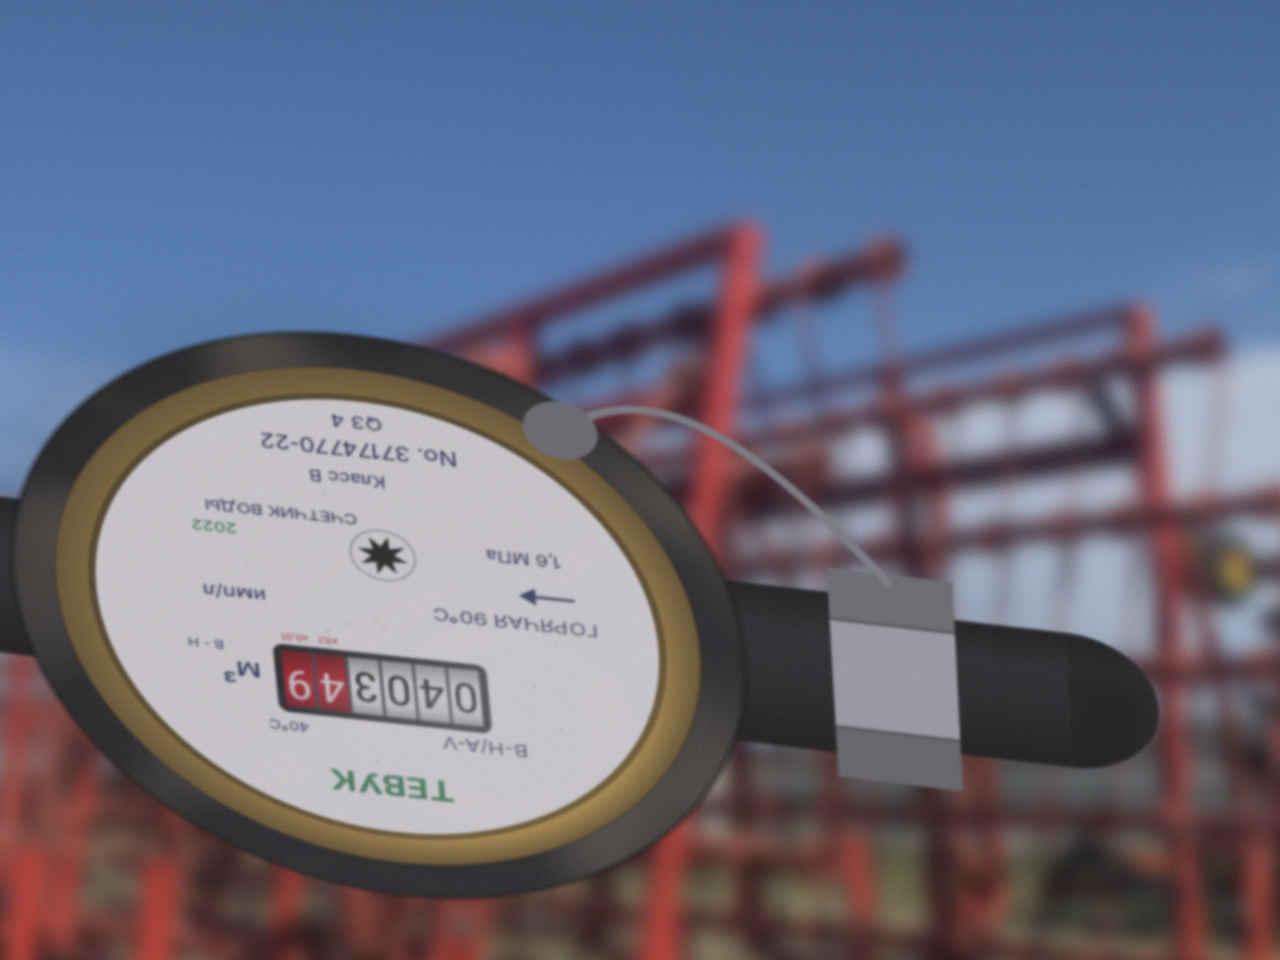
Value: **403.49** m³
